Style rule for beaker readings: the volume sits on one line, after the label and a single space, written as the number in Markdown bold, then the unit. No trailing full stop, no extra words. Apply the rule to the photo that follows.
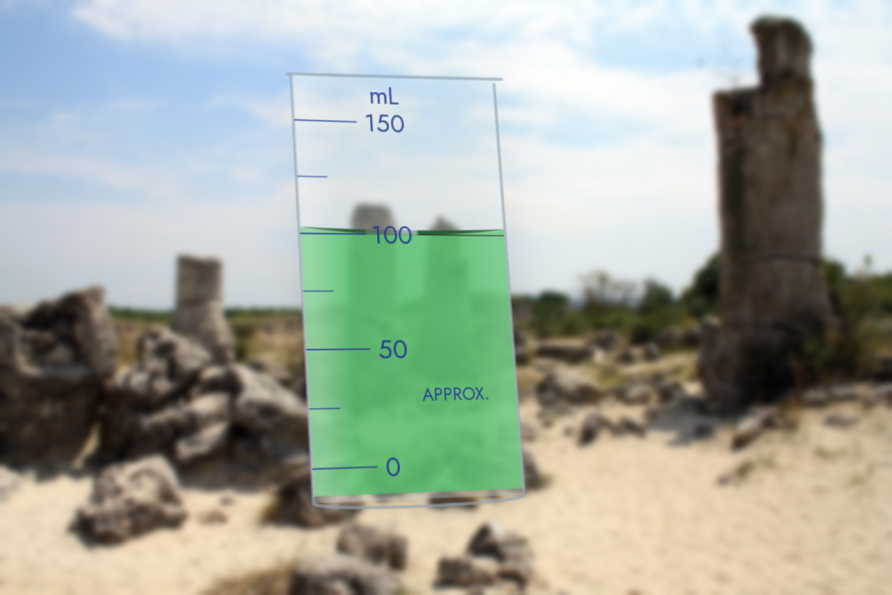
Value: **100** mL
